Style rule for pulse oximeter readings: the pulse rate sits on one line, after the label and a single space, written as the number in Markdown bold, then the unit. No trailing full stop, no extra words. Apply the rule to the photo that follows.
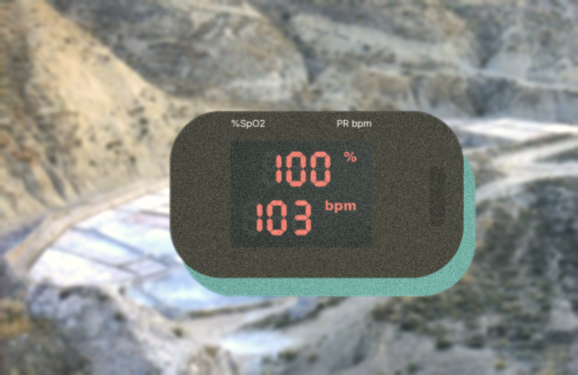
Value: **103** bpm
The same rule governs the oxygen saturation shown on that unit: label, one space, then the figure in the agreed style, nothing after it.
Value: **100** %
